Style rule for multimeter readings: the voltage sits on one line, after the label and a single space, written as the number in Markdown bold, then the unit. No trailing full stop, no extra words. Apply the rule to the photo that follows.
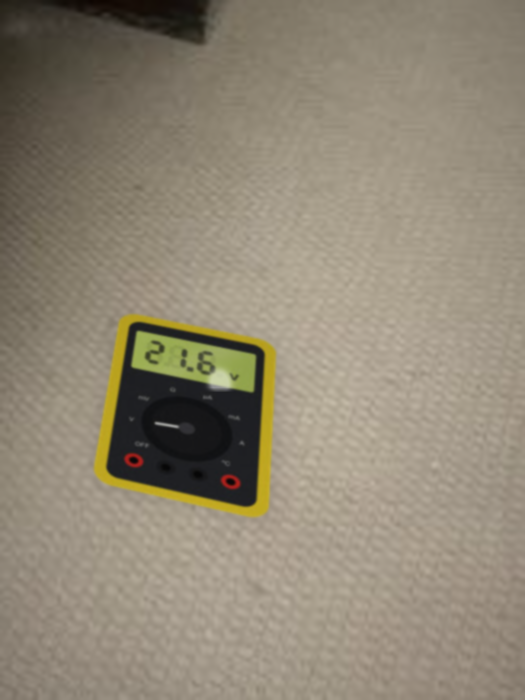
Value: **21.6** V
